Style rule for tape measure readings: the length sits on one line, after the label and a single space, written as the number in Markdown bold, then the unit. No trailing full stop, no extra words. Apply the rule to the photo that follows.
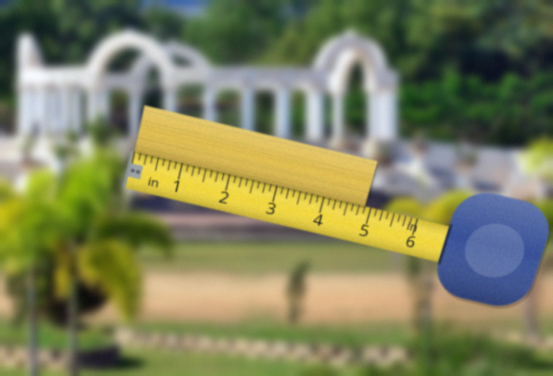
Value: **4.875** in
